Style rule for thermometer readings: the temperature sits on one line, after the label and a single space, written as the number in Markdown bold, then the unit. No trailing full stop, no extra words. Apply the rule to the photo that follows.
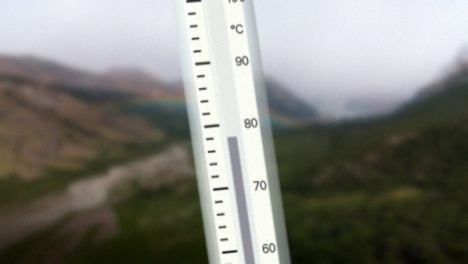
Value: **78** °C
